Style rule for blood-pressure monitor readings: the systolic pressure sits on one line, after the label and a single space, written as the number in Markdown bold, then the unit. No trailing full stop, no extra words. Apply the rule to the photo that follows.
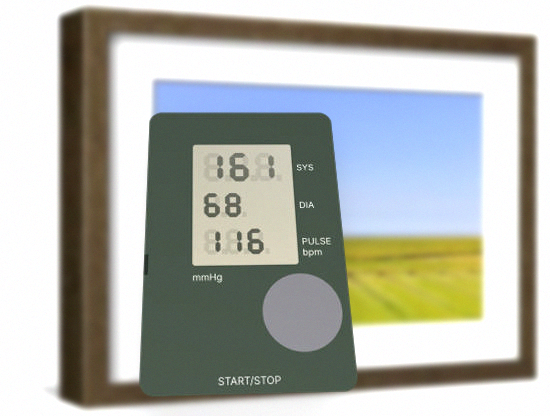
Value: **161** mmHg
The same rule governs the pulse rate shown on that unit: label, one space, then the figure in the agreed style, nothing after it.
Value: **116** bpm
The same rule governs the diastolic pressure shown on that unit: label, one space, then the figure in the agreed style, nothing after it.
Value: **68** mmHg
